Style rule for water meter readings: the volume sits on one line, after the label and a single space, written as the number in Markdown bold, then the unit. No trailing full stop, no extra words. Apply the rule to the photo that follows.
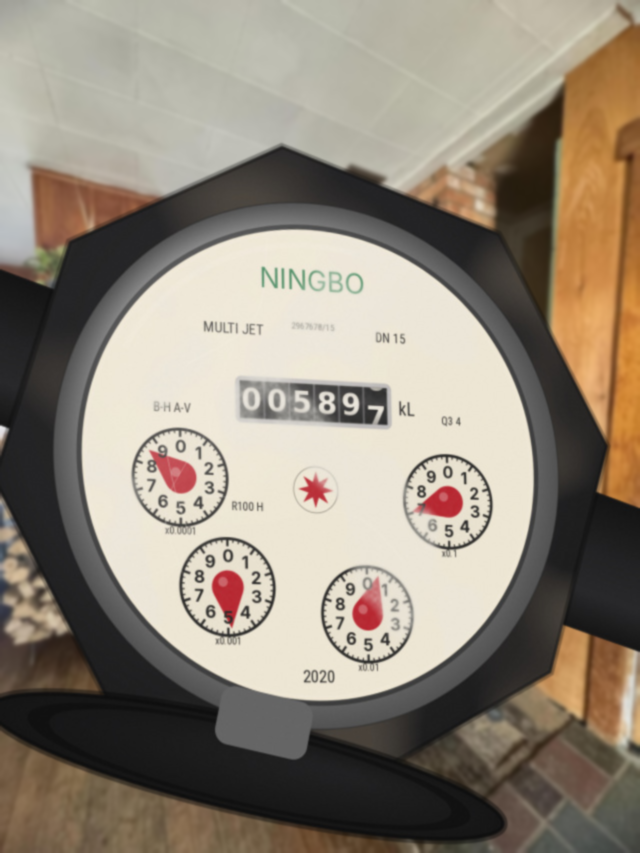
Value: **5896.7048** kL
